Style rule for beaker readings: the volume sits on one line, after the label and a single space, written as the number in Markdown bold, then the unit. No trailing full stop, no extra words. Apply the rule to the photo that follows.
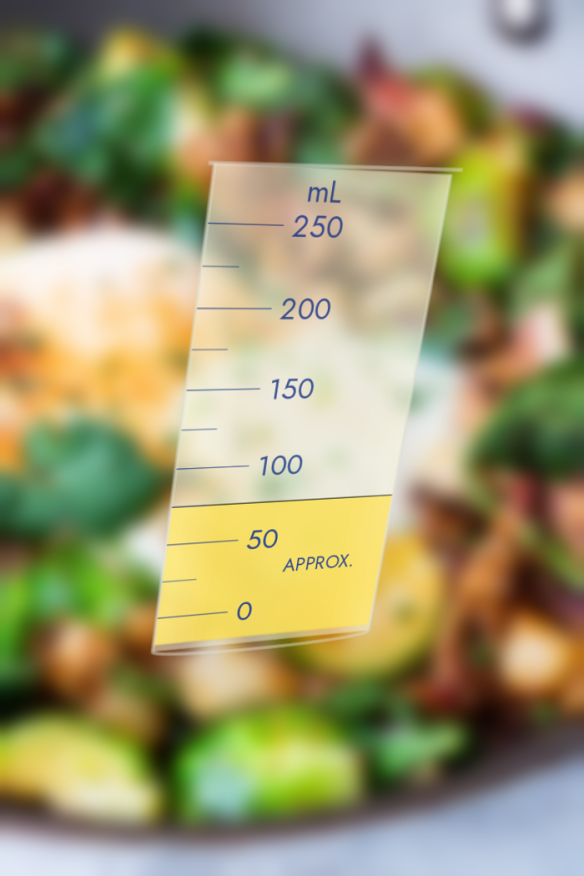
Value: **75** mL
